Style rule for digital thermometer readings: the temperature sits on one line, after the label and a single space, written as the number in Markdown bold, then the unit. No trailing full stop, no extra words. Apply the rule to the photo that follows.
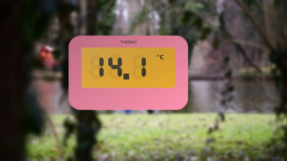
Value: **14.1** °C
